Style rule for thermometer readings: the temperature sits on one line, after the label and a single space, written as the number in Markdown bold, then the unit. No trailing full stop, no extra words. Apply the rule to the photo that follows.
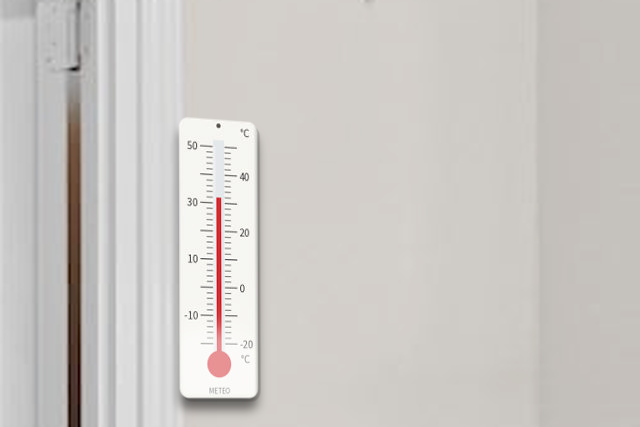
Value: **32** °C
